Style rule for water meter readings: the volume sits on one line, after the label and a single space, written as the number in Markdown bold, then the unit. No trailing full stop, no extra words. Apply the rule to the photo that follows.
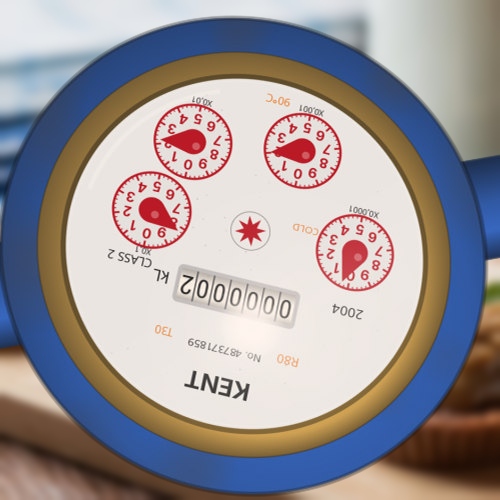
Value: **2.8220** kL
